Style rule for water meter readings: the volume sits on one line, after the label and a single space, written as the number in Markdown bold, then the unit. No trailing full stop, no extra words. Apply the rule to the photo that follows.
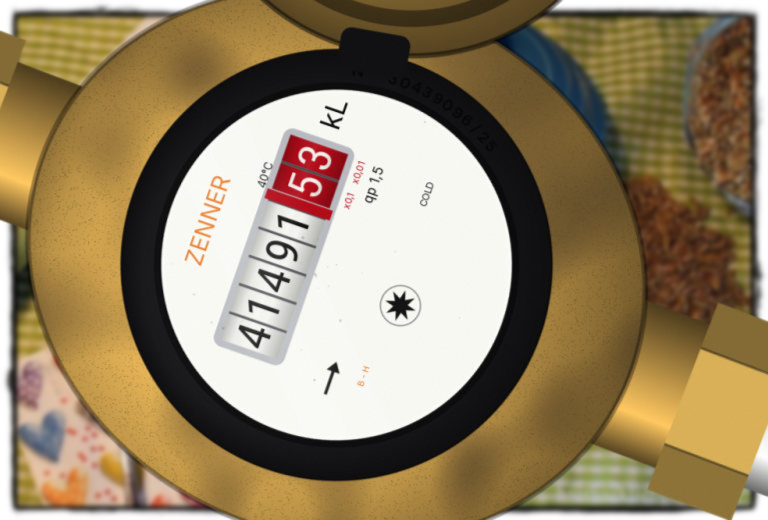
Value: **41491.53** kL
